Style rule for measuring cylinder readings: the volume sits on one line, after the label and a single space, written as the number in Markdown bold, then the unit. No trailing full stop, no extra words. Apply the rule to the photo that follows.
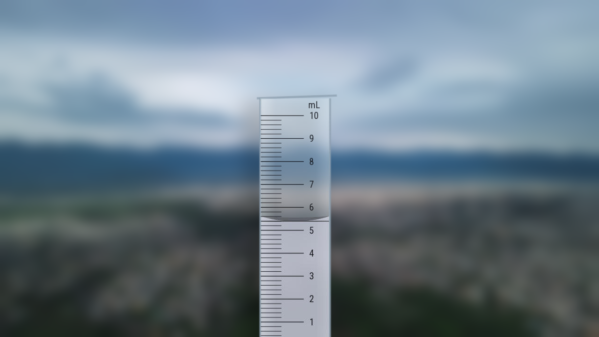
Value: **5.4** mL
